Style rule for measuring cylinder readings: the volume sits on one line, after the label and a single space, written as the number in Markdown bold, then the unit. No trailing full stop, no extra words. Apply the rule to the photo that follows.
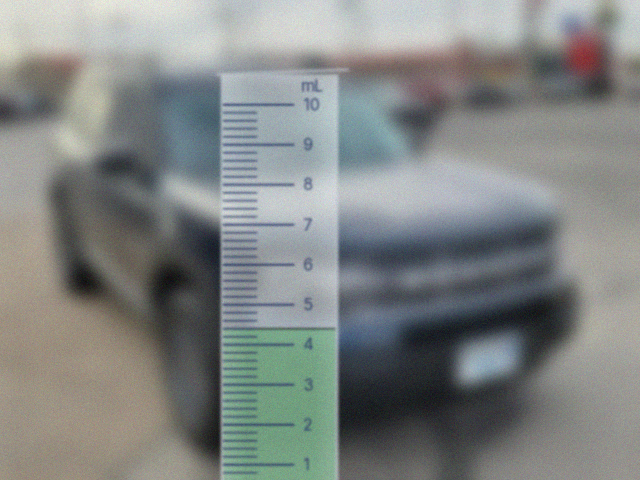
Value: **4.4** mL
